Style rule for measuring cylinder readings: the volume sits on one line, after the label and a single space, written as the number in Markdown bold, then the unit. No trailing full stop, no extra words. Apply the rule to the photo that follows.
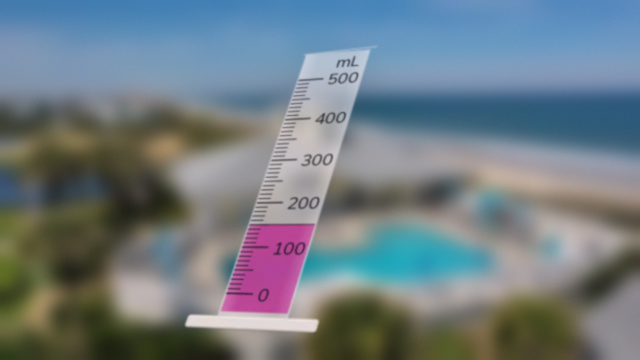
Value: **150** mL
